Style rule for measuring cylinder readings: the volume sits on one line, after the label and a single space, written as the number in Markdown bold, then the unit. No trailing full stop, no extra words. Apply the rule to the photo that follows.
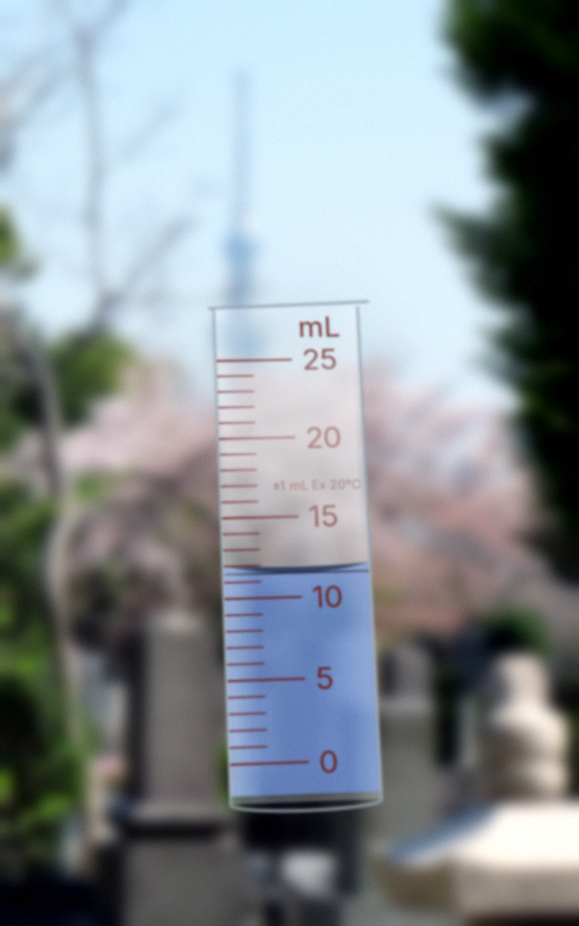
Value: **11.5** mL
